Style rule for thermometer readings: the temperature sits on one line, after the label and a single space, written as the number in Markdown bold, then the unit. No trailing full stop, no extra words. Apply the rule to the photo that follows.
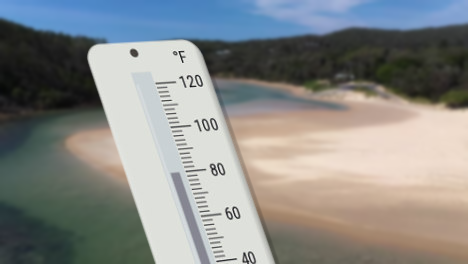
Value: **80** °F
